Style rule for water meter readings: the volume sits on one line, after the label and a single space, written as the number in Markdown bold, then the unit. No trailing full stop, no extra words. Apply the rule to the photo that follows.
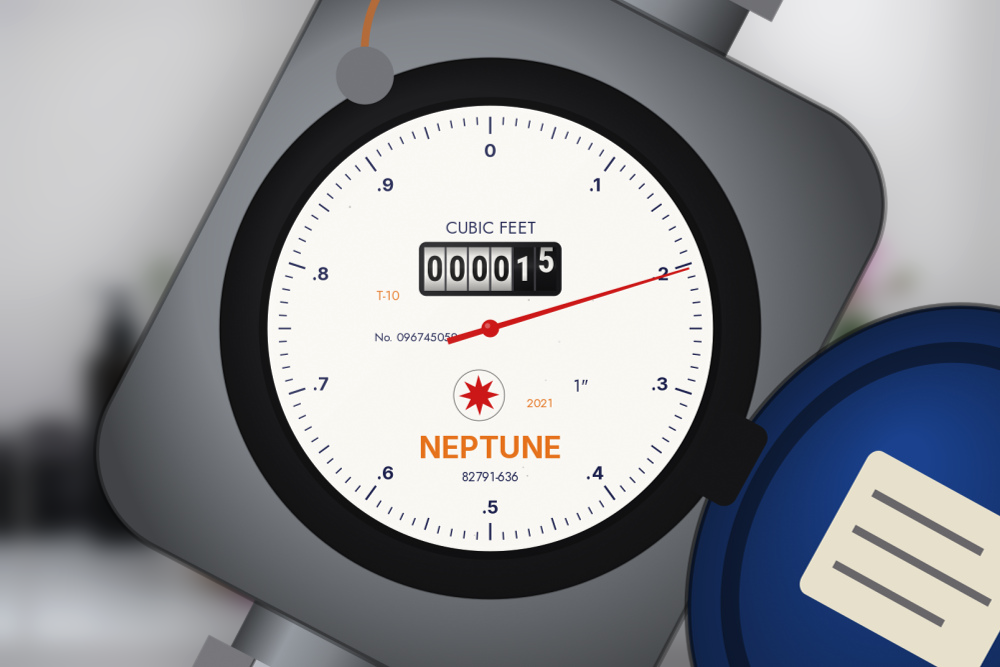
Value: **15.20** ft³
